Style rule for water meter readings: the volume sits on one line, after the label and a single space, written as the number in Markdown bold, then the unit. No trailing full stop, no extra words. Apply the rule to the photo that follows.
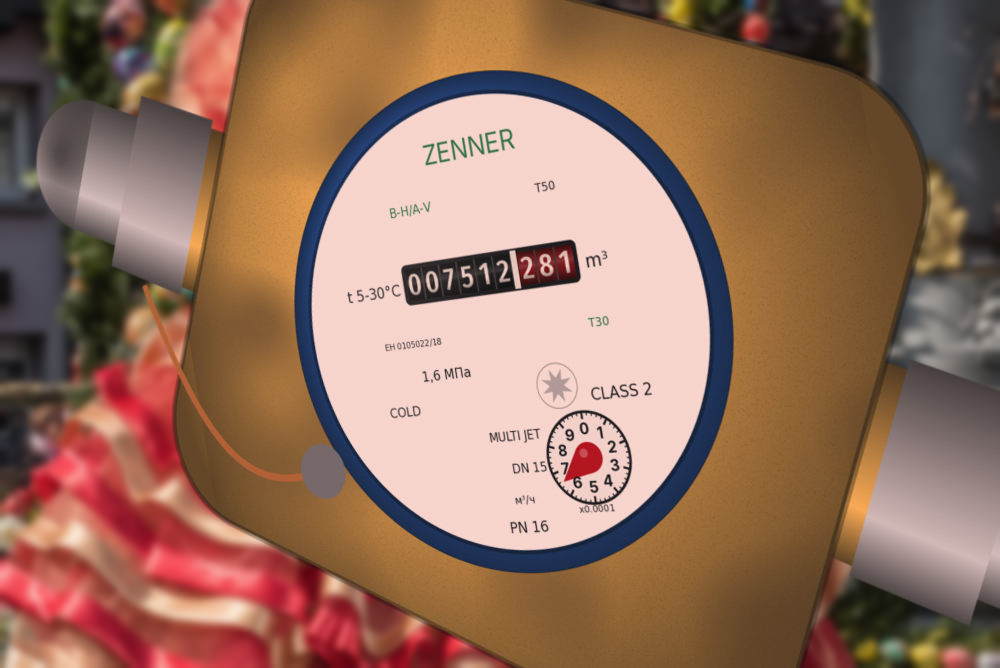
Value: **7512.2816** m³
